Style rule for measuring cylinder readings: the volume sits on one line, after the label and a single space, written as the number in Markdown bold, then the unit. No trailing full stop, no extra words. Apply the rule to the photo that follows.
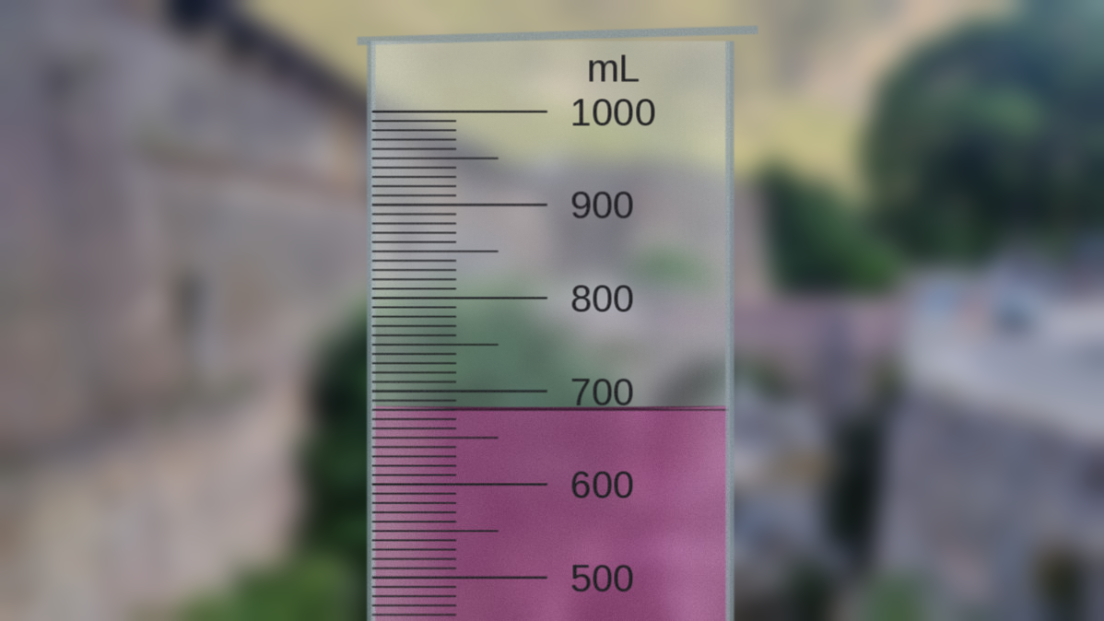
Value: **680** mL
